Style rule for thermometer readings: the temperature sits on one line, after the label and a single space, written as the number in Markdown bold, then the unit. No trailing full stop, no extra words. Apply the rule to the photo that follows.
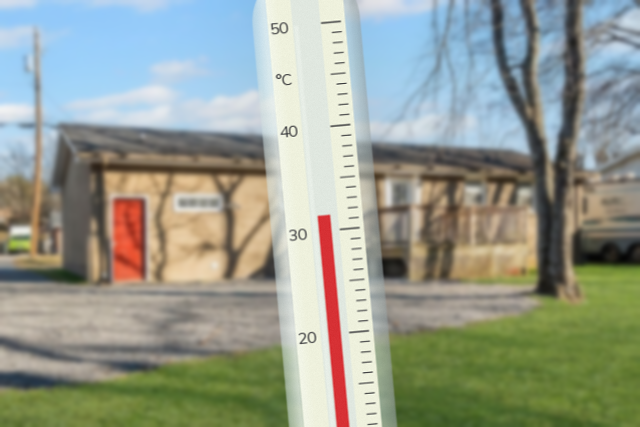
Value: **31.5** °C
